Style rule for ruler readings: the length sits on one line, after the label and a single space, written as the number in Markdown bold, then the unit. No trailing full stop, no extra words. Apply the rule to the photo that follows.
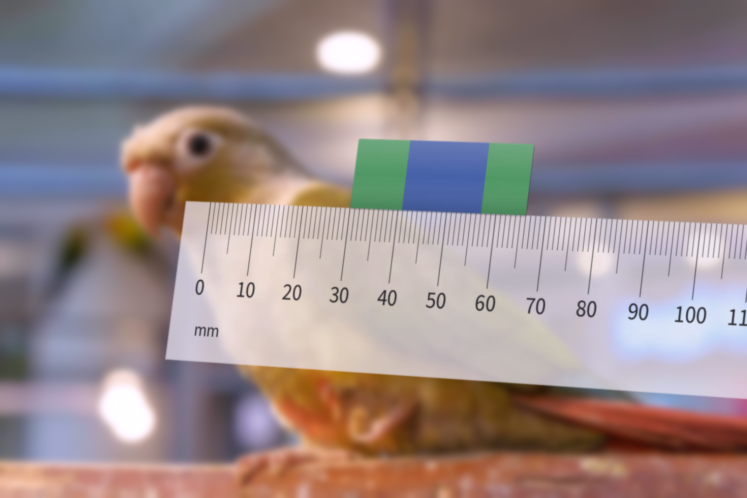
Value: **36** mm
